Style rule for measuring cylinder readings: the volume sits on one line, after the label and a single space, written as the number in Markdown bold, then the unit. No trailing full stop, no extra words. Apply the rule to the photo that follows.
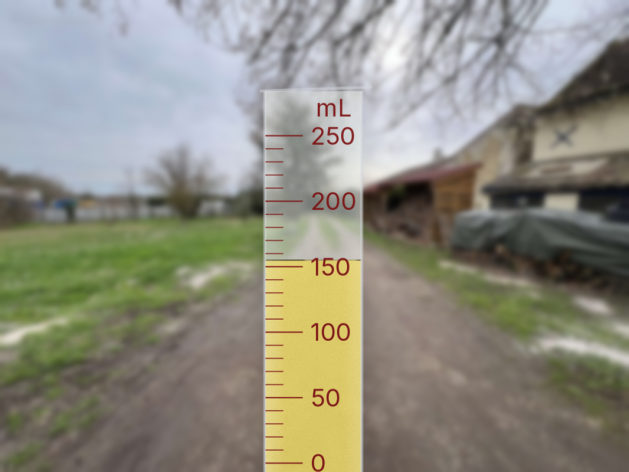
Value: **155** mL
